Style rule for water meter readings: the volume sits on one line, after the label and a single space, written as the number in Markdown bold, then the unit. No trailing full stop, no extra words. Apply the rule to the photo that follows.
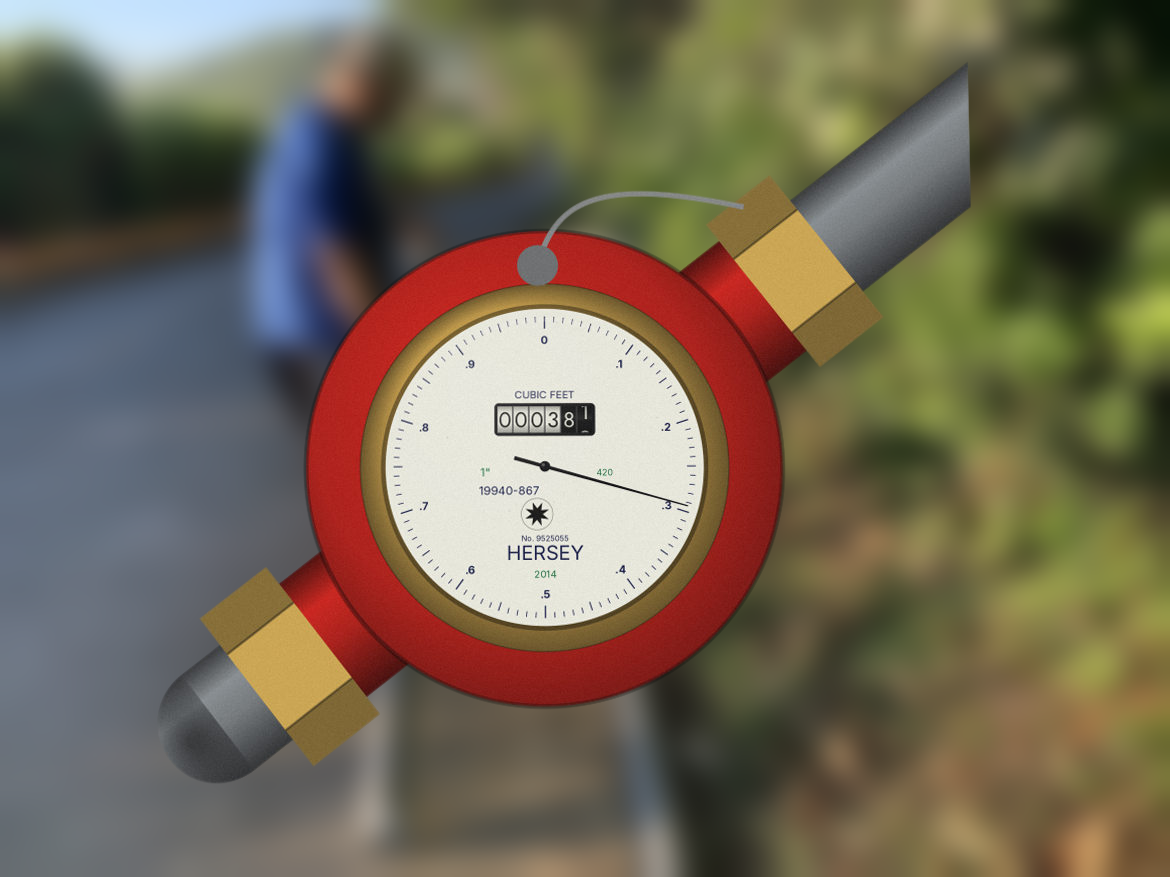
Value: **381.29** ft³
